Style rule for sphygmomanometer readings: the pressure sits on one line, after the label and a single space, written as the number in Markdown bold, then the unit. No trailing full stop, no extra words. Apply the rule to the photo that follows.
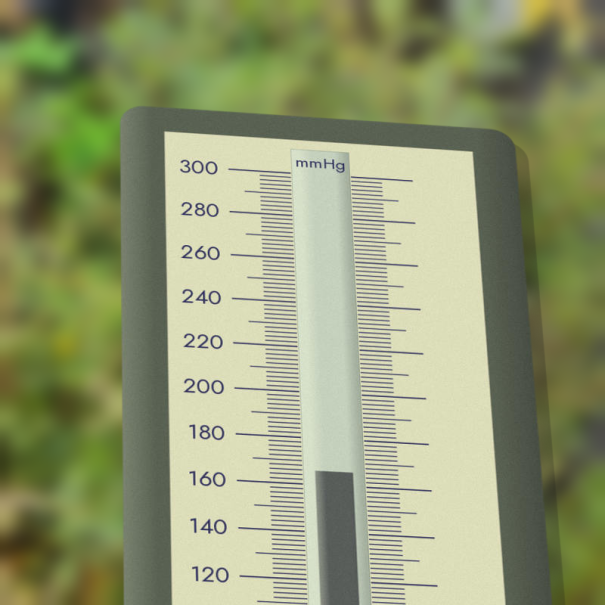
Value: **166** mmHg
